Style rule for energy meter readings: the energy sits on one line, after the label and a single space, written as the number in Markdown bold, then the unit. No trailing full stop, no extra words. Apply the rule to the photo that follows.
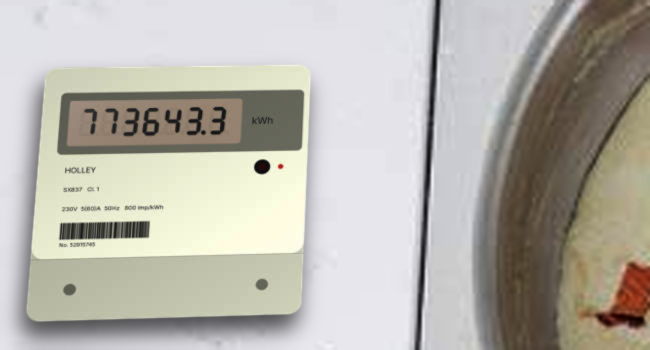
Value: **773643.3** kWh
